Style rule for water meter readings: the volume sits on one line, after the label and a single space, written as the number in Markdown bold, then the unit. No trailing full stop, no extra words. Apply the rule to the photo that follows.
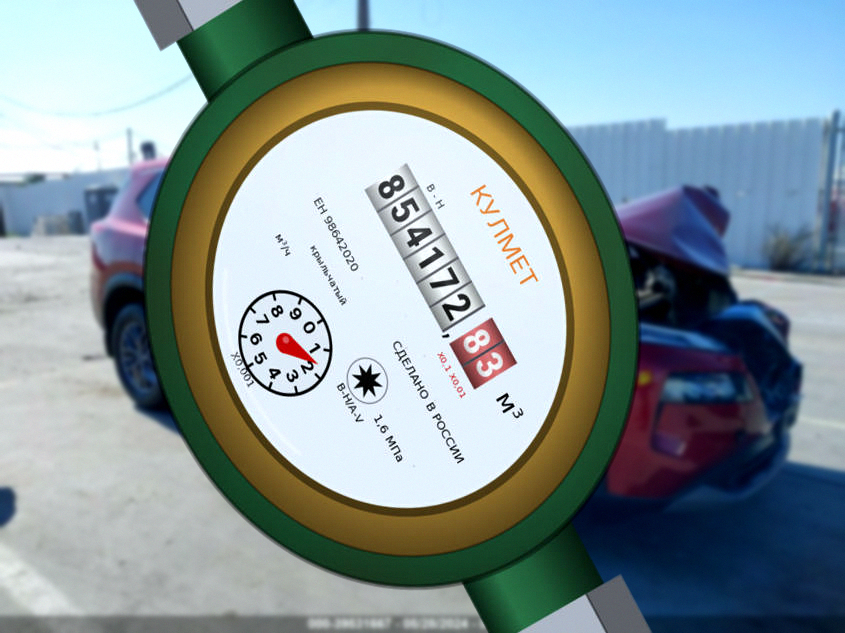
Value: **854172.831** m³
